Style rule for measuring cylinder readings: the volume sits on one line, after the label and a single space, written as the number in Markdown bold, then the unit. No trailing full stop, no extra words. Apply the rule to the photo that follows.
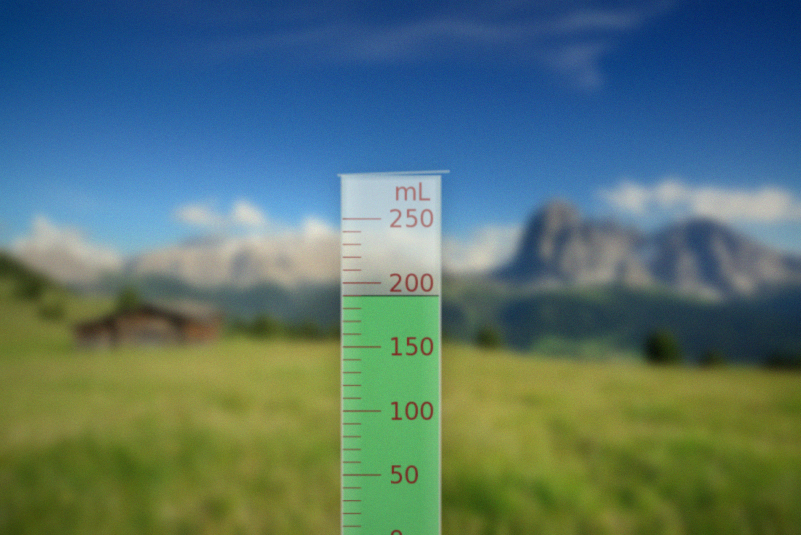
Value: **190** mL
